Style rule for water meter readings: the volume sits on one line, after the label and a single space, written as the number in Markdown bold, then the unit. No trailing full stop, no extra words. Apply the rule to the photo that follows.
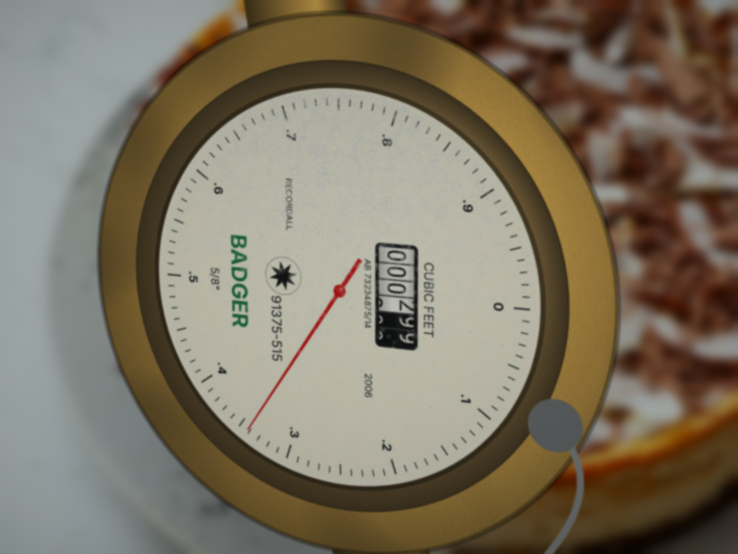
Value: **299.34** ft³
